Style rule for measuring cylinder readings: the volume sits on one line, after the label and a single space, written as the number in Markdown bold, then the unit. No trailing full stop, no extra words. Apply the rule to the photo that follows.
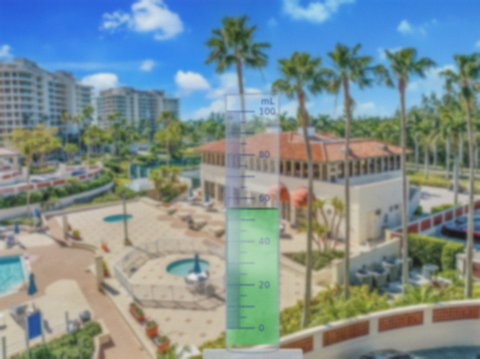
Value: **55** mL
